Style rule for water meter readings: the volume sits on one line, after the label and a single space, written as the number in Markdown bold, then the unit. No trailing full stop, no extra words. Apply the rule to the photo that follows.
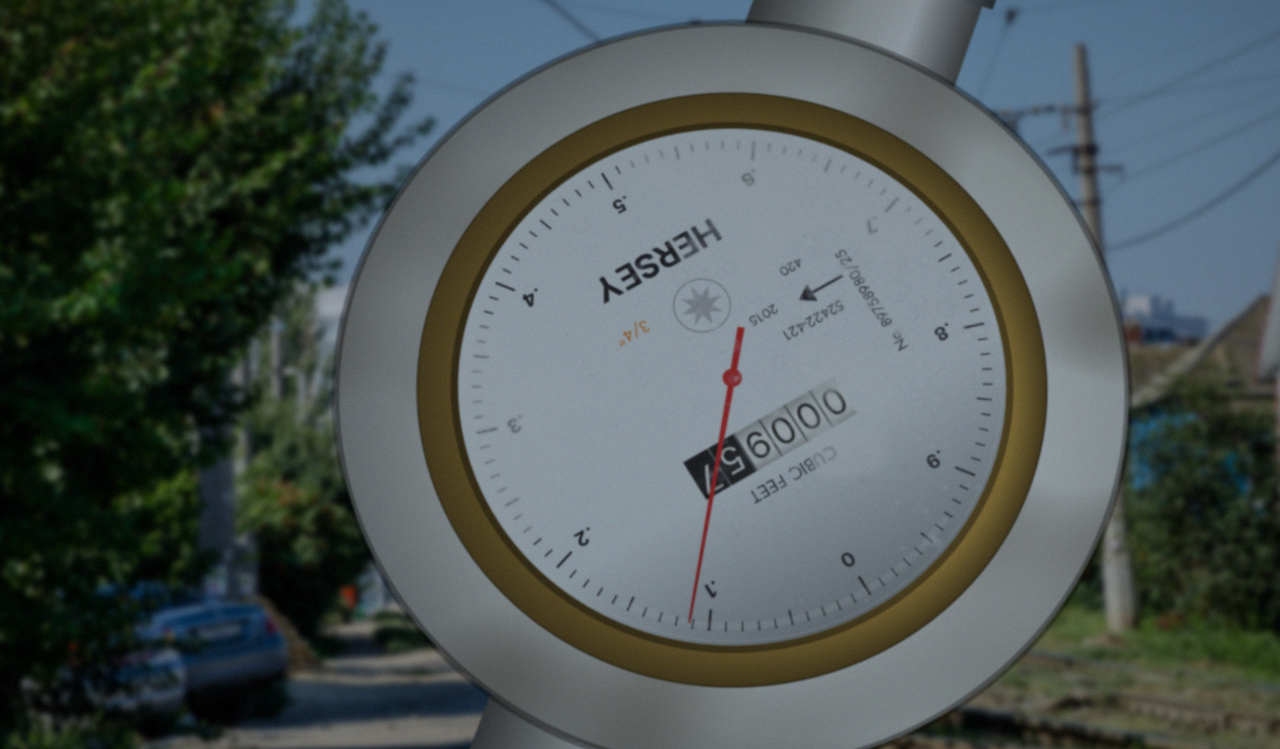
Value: **957.11** ft³
